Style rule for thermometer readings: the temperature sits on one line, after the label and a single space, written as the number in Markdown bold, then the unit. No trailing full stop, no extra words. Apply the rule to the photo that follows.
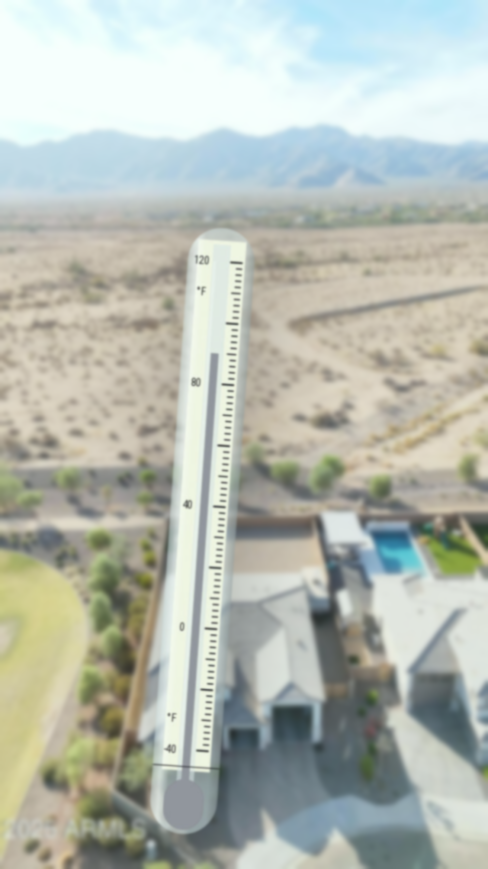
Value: **90** °F
